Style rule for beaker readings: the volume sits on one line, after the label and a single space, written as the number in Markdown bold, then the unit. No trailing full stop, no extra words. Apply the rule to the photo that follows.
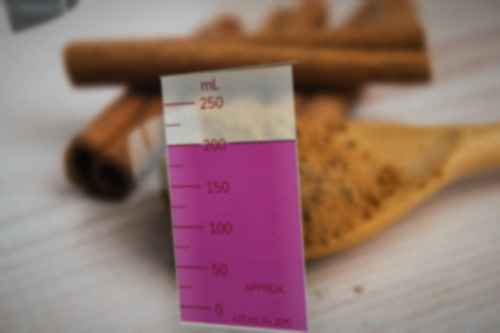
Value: **200** mL
